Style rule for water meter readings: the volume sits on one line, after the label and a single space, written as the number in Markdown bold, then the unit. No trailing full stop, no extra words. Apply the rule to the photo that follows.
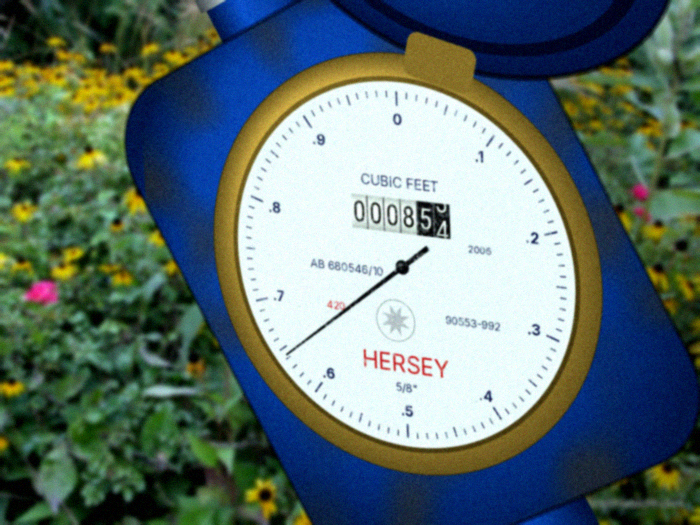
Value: **853.64** ft³
